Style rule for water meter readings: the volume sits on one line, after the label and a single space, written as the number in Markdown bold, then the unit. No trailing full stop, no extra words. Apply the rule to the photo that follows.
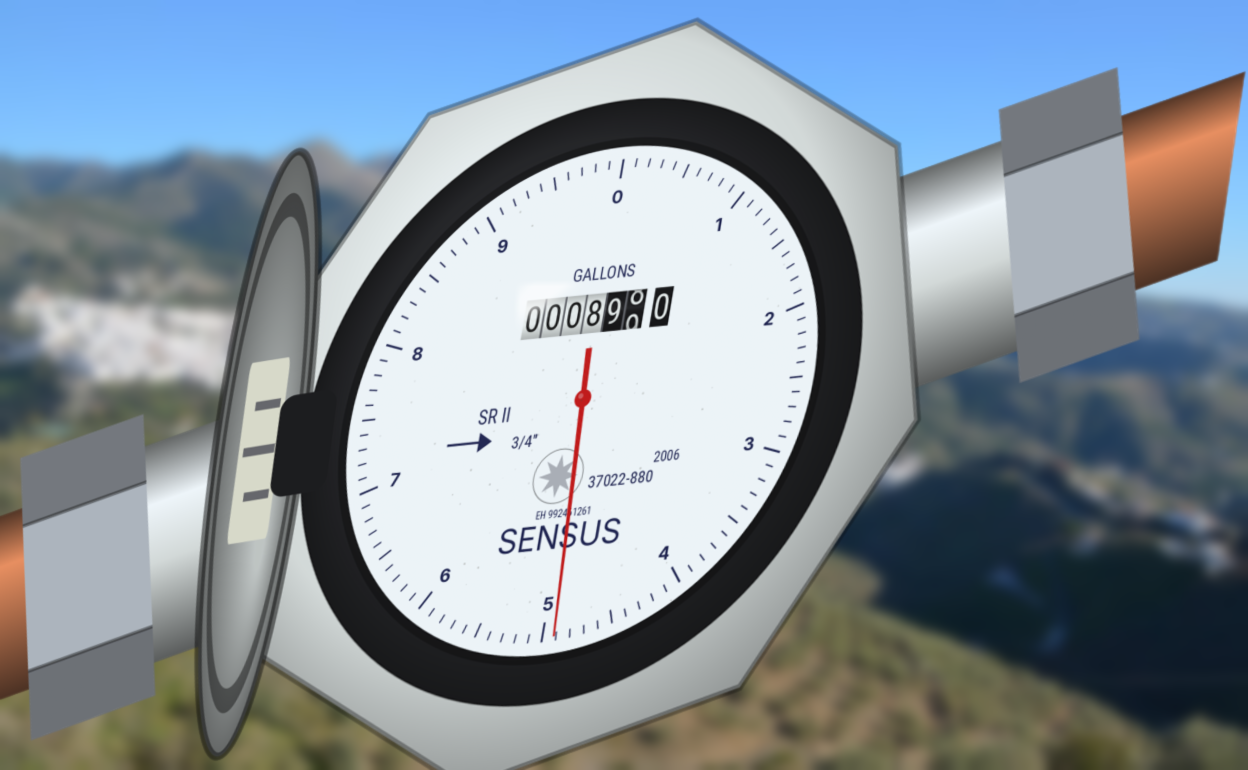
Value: **8984.9** gal
